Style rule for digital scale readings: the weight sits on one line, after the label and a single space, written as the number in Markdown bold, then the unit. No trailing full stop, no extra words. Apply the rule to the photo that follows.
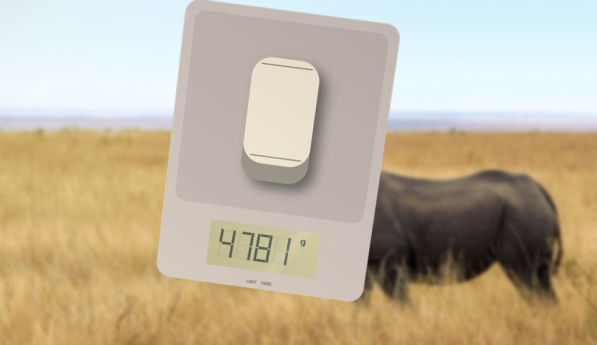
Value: **4781** g
